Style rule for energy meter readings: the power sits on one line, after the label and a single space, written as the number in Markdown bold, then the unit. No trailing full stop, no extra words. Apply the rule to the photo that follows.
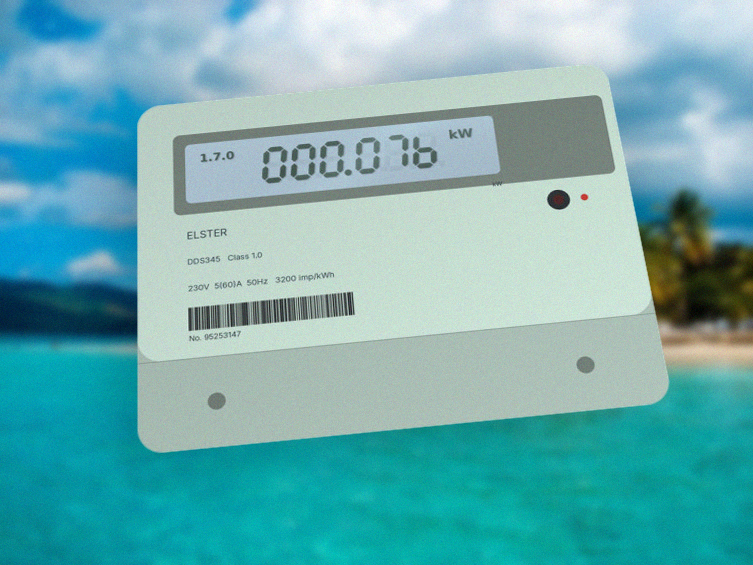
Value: **0.076** kW
